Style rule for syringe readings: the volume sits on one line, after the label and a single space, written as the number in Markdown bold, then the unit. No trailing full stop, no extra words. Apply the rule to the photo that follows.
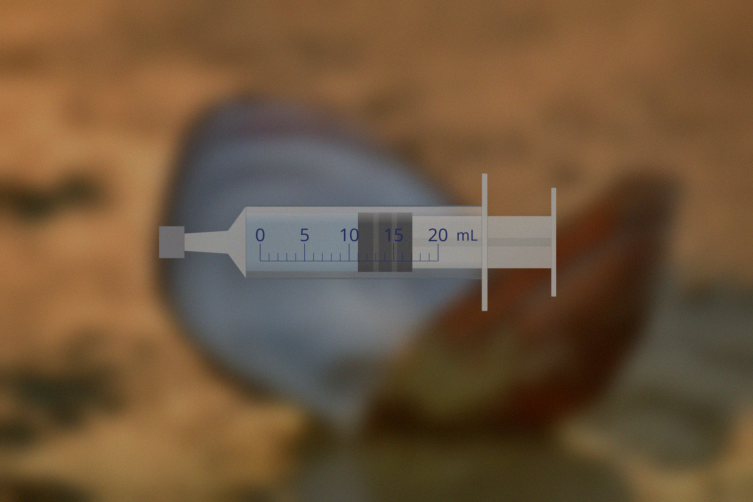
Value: **11** mL
